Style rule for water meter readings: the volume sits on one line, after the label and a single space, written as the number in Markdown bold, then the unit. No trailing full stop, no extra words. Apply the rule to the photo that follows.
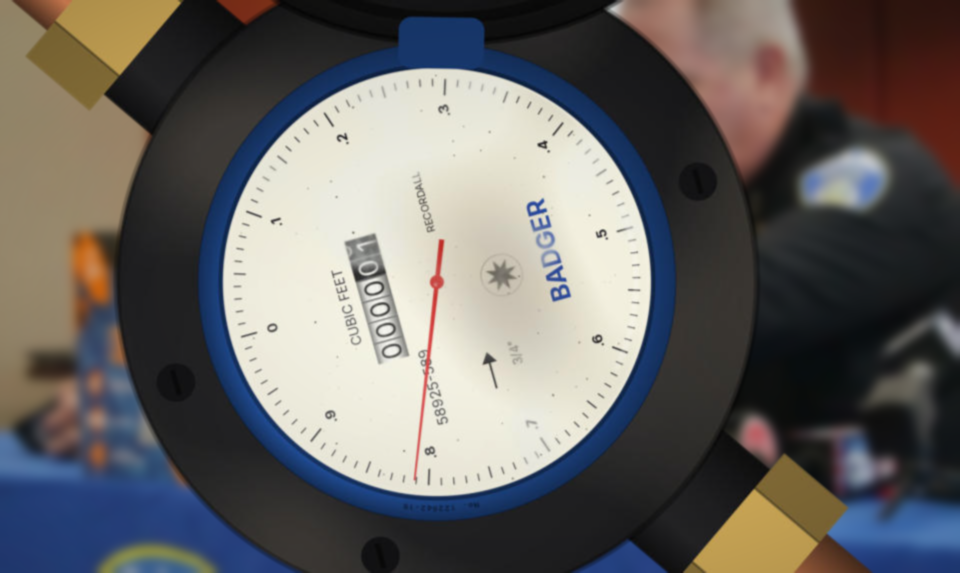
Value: **0.81** ft³
